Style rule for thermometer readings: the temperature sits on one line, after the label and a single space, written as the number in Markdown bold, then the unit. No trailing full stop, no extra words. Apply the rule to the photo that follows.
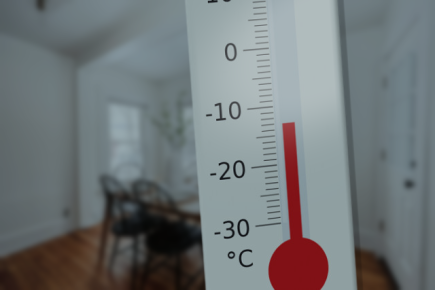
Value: **-13** °C
